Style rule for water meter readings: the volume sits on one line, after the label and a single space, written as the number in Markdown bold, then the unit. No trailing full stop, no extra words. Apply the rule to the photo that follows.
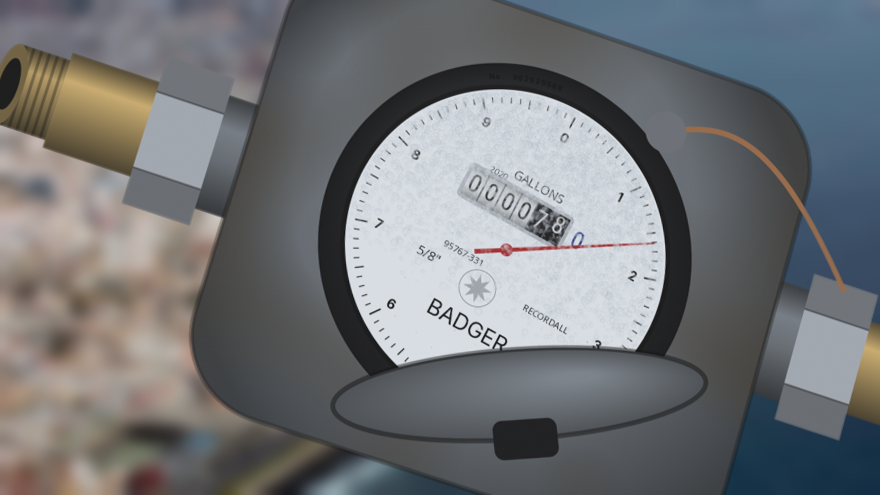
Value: **781.6** gal
